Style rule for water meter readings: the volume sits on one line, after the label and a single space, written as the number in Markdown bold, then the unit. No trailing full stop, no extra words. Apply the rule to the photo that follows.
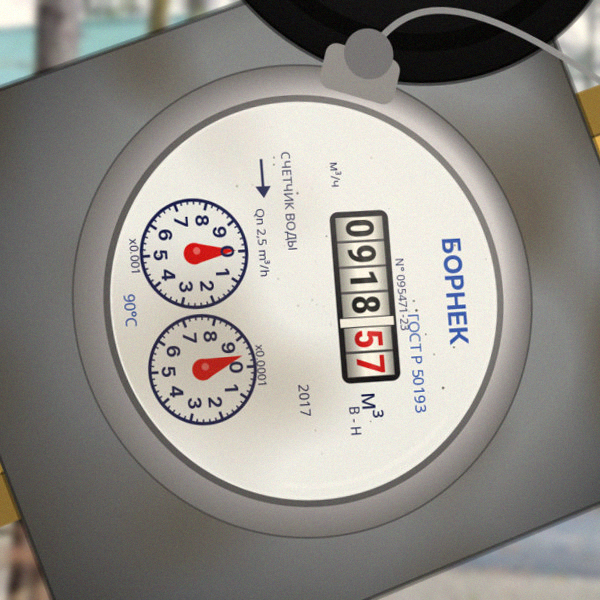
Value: **918.5699** m³
